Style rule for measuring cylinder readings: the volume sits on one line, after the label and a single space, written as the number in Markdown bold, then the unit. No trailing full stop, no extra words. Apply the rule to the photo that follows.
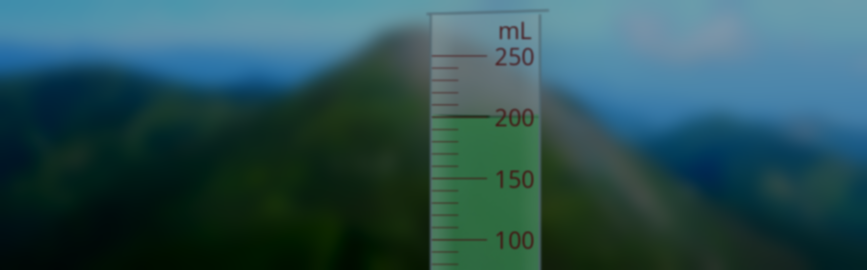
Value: **200** mL
